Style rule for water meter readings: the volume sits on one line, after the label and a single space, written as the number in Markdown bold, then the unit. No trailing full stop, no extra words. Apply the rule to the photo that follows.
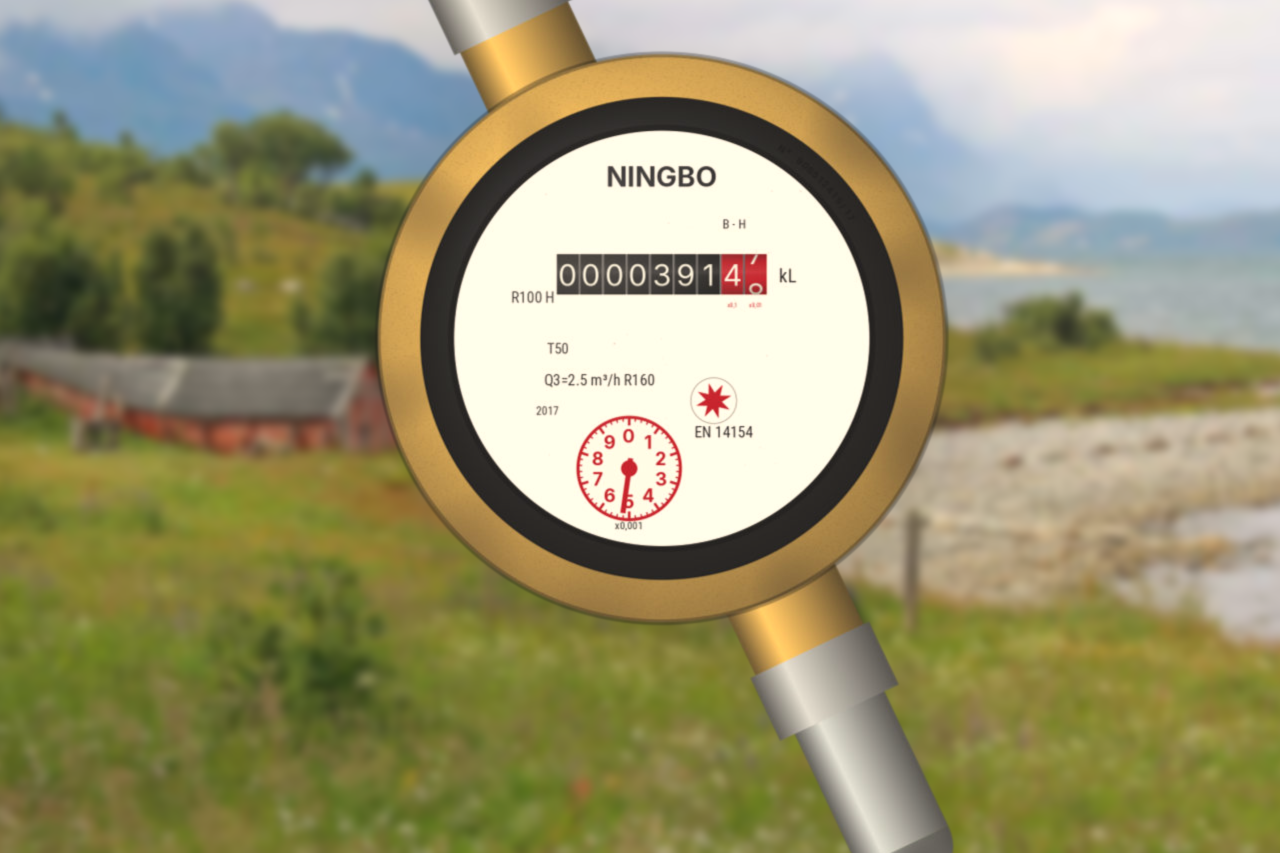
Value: **391.475** kL
